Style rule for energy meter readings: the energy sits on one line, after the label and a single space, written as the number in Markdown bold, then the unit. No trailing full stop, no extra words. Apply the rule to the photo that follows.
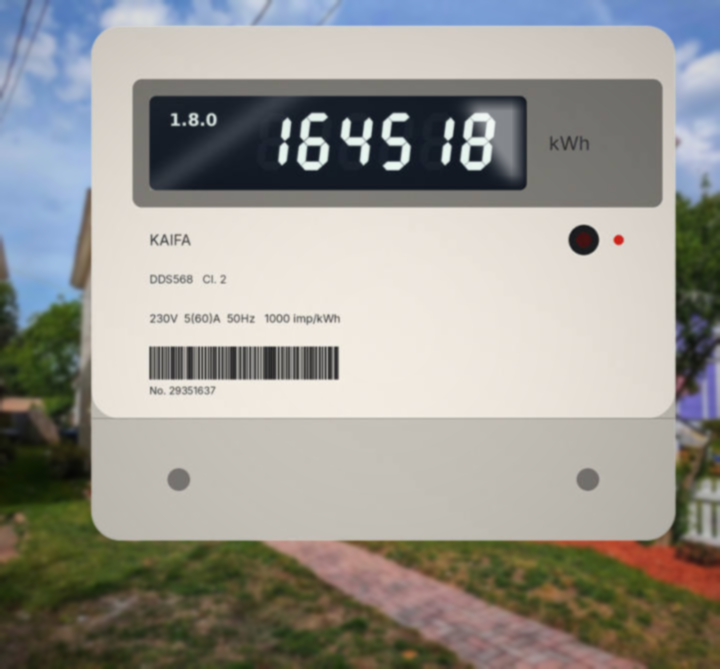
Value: **164518** kWh
